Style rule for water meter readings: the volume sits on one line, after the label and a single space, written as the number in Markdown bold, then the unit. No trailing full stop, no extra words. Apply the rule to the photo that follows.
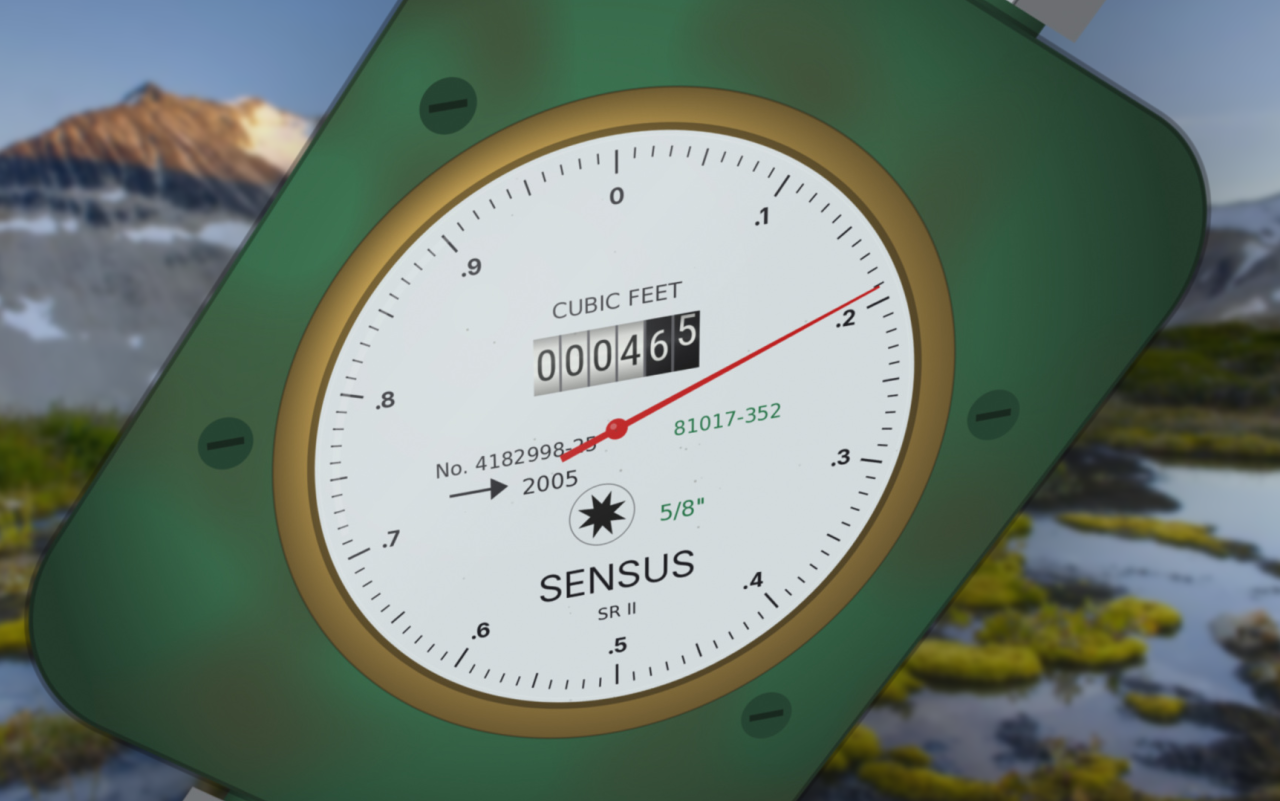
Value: **465.19** ft³
